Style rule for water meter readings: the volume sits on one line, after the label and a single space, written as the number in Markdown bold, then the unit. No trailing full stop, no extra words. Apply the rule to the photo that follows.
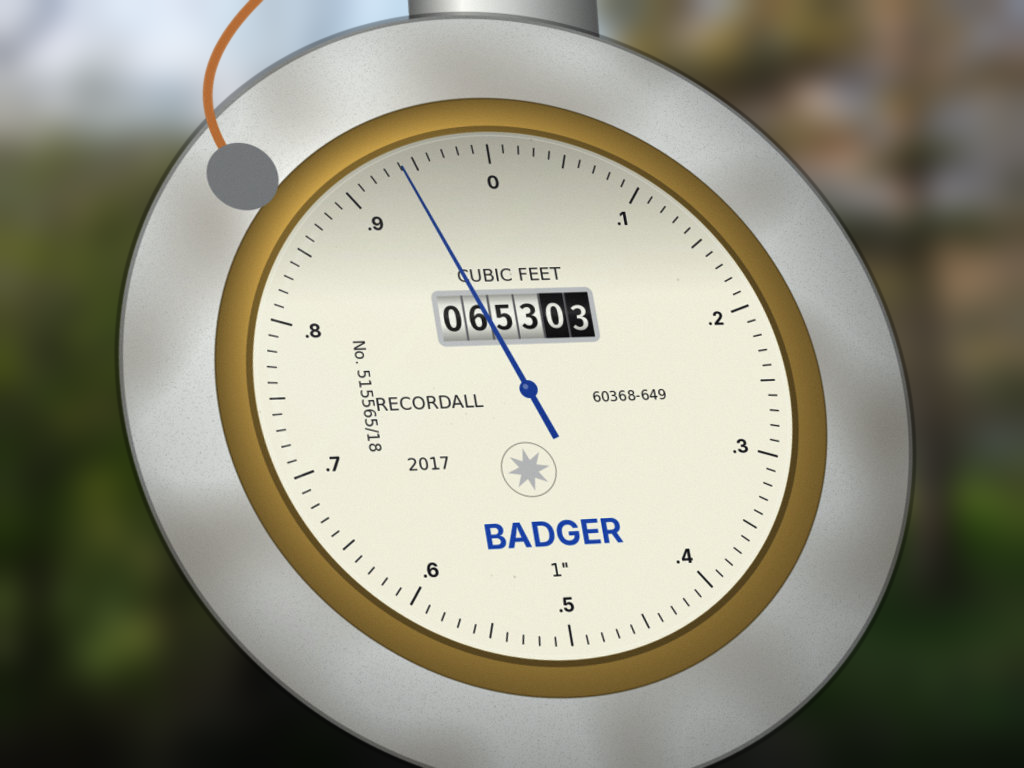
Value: **65302.94** ft³
